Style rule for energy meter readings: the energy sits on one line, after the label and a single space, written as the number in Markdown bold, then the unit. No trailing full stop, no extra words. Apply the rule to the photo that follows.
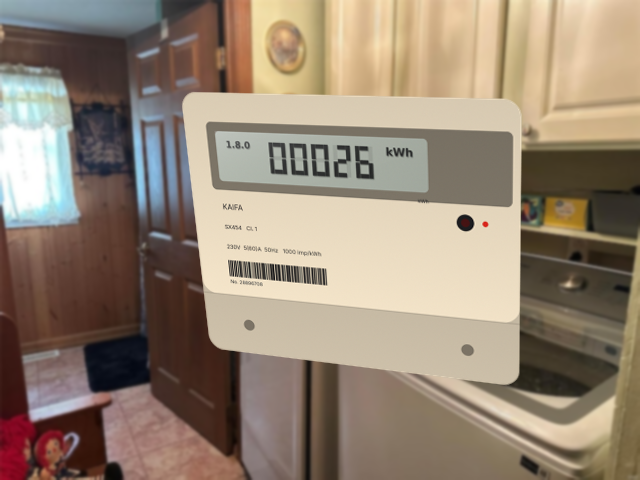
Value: **26** kWh
